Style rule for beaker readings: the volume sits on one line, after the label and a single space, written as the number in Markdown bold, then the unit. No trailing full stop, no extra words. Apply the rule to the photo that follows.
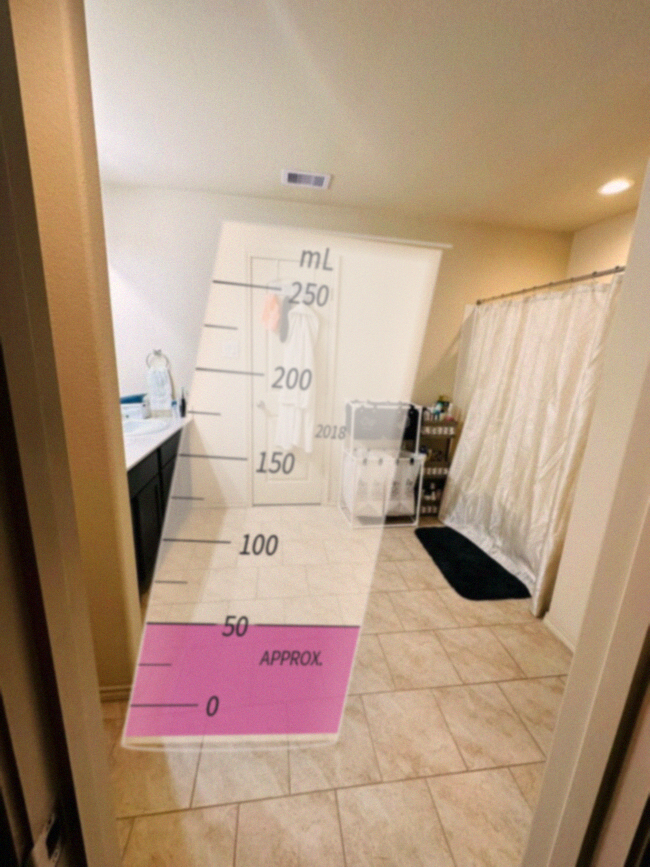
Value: **50** mL
